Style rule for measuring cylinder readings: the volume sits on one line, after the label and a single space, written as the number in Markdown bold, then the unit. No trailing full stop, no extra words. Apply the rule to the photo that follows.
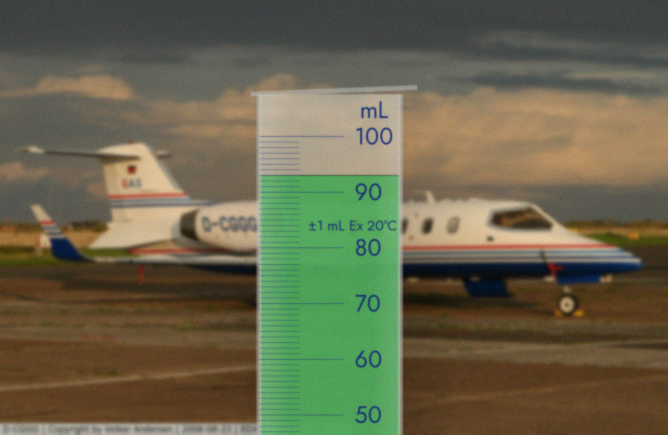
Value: **93** mL
